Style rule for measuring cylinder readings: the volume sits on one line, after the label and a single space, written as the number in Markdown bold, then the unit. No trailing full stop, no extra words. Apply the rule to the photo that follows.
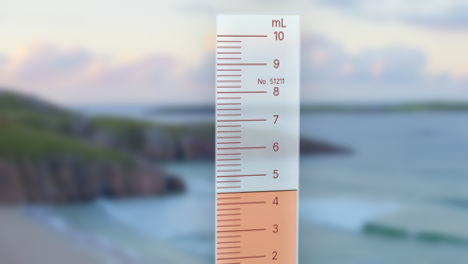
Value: **4.4** mL
